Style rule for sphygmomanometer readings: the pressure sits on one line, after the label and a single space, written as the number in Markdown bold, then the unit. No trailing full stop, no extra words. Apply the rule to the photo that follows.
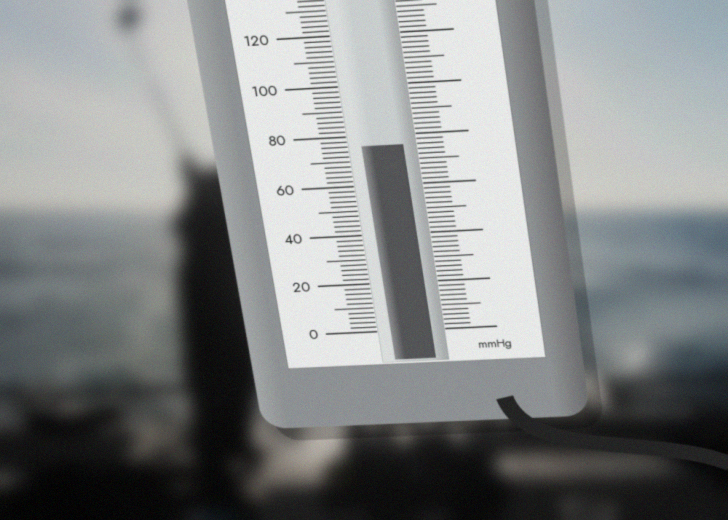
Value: **76** mmHg
